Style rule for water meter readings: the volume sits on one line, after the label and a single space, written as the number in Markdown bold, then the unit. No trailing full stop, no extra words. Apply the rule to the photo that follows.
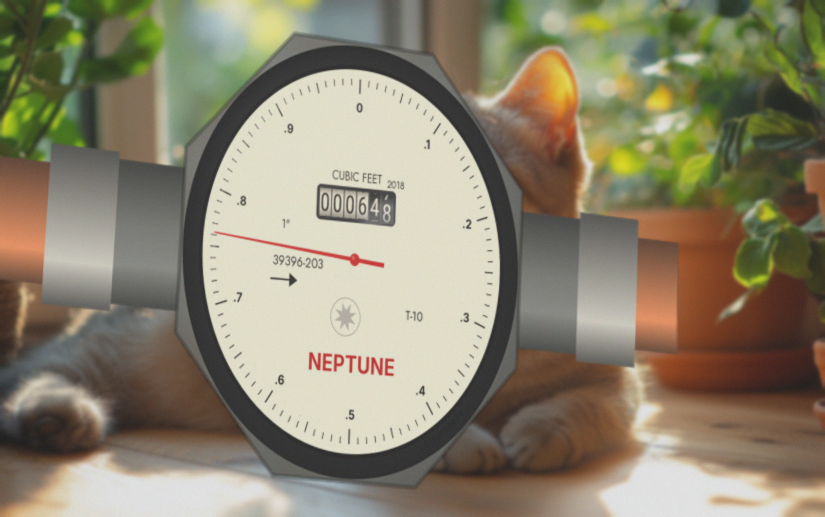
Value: **647.76** ft³
